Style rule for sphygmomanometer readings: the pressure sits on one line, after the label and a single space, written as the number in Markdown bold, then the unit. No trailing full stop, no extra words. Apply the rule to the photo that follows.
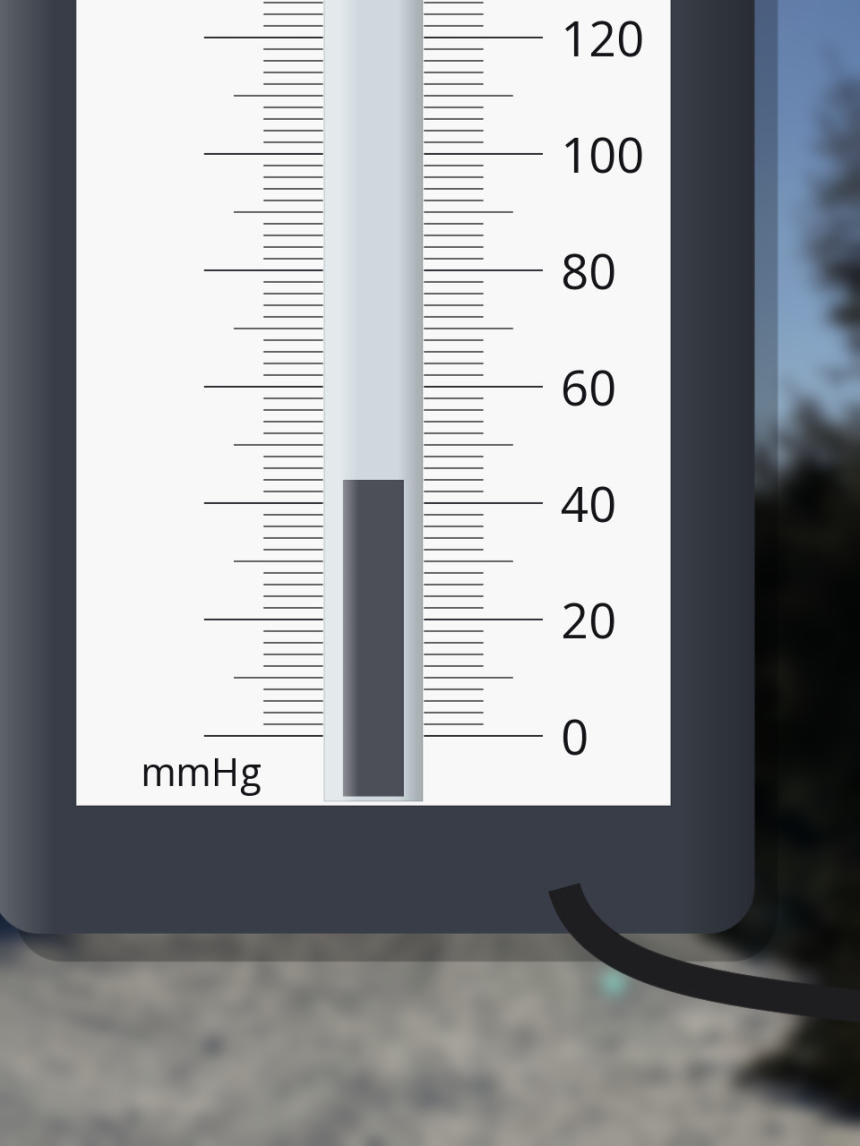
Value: **44** mmHg
